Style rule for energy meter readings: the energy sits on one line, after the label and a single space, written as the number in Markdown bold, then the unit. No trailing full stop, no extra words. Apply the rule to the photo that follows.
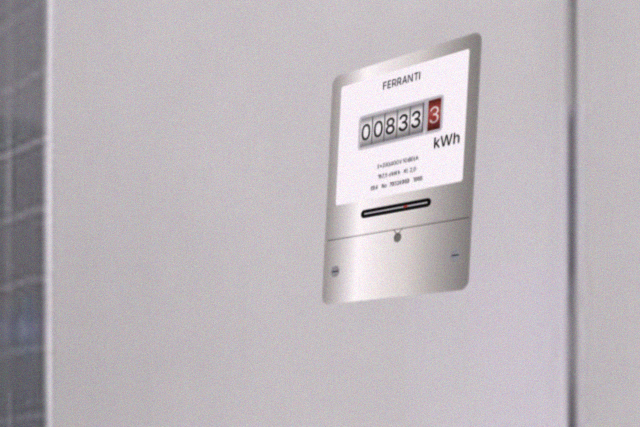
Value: **833.3** kWh
